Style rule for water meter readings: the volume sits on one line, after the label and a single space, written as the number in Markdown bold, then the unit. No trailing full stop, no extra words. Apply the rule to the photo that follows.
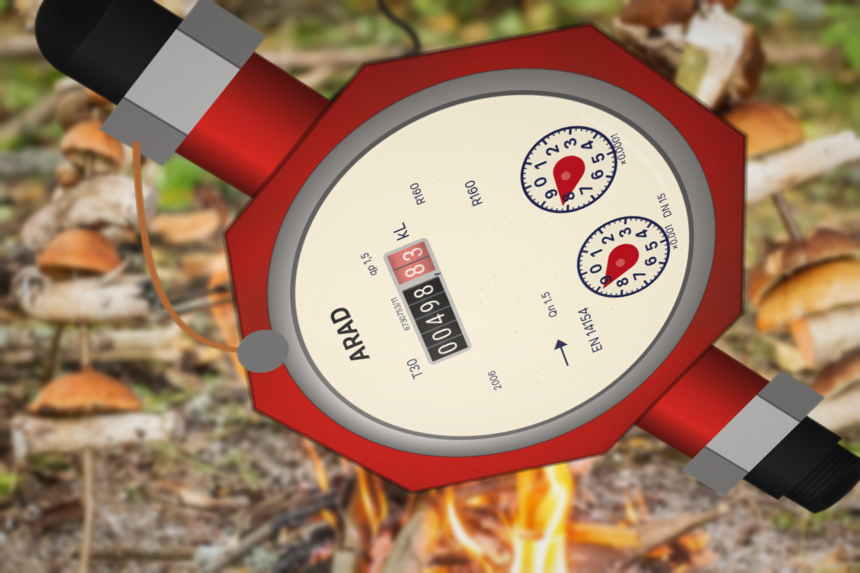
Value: **498.8288** kL
